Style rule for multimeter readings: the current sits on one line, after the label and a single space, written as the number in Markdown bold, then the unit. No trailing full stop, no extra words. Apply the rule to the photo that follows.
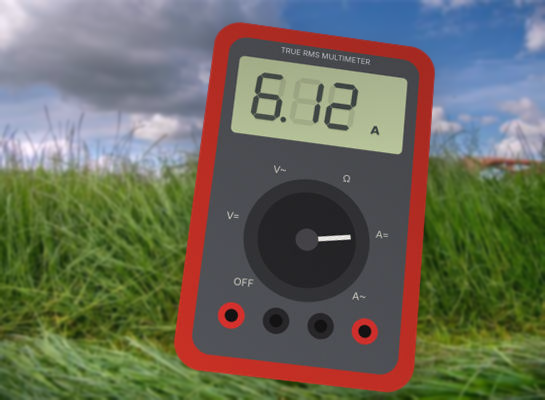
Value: **6.12** A
